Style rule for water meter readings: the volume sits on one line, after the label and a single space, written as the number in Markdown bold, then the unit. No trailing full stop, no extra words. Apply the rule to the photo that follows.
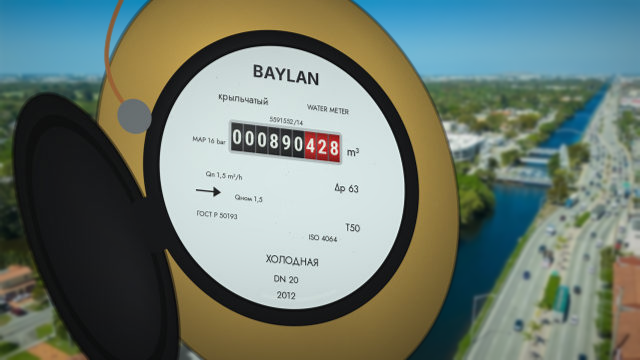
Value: **890.428** m³
